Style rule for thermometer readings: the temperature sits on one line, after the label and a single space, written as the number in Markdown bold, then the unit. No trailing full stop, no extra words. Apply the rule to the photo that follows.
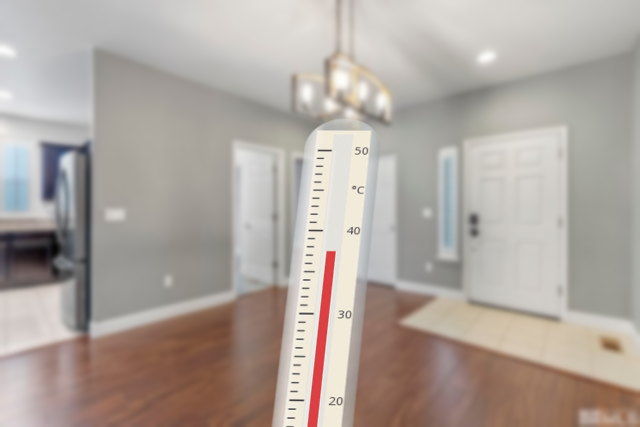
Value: **37.5** °C
